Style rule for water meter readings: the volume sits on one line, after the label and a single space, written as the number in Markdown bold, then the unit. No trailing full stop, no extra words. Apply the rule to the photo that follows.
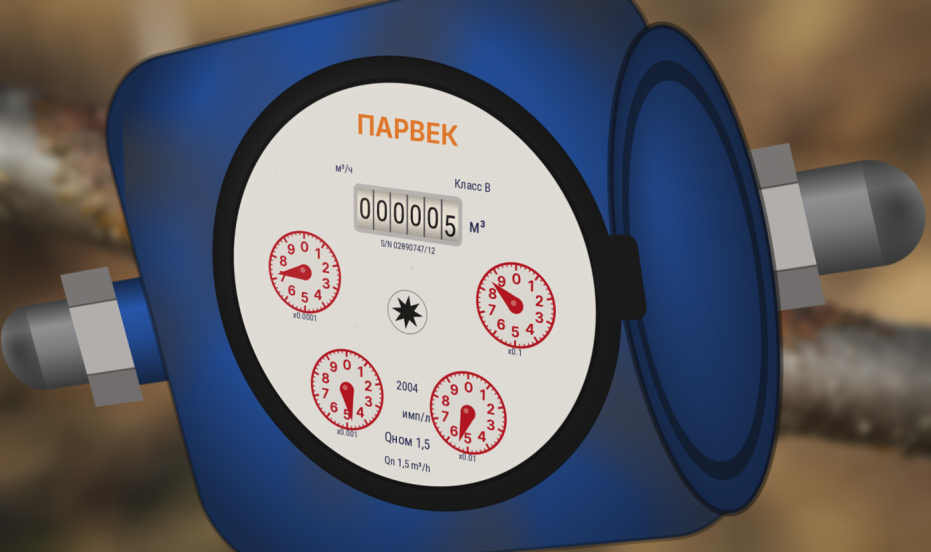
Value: **4.8547** m³
